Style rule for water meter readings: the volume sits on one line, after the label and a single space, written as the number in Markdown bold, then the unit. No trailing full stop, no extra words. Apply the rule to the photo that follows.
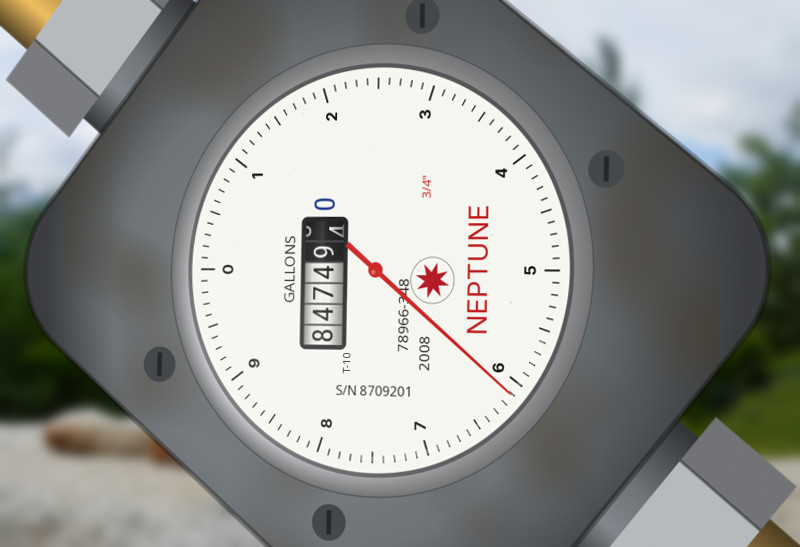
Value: **8474936.1** gal
